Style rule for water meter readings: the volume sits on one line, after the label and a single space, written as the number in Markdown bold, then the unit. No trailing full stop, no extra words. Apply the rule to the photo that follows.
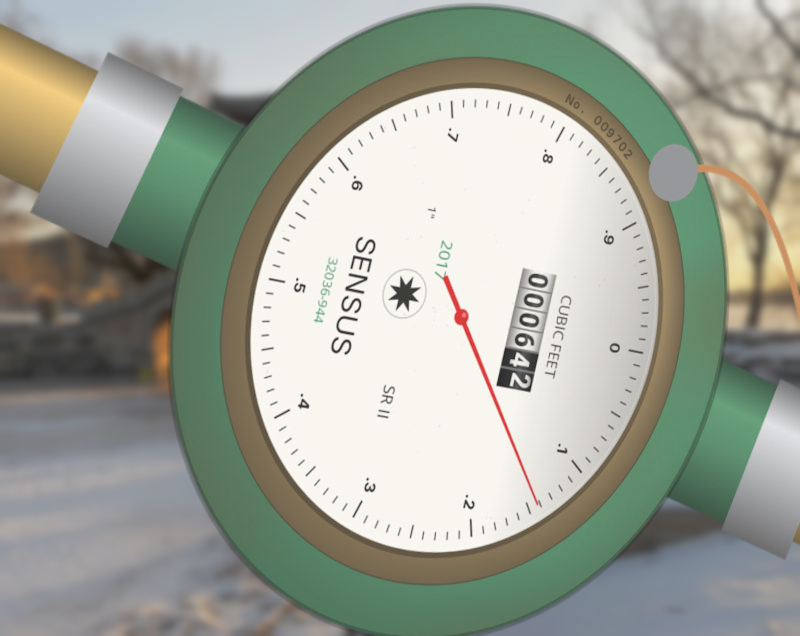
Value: **642.14** ft³
